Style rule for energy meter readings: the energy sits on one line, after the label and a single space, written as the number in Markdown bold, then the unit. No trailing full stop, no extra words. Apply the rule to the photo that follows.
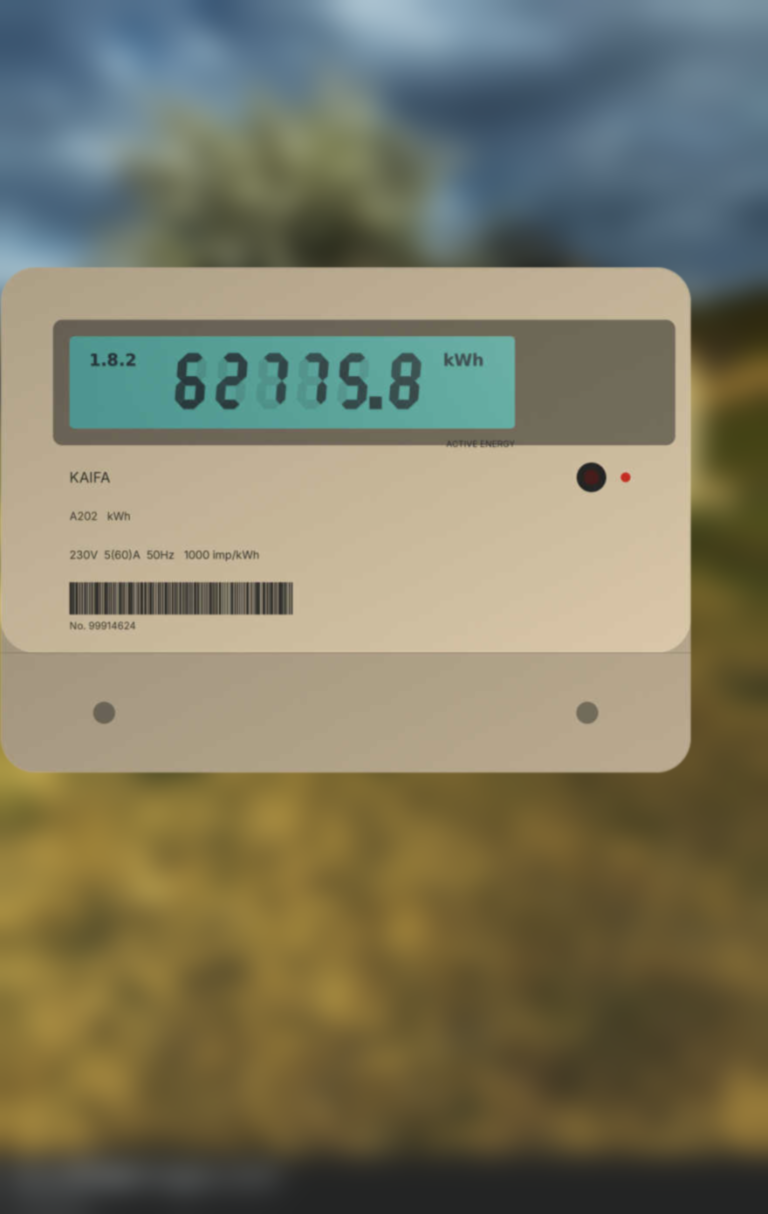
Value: **62775.8** kWh
